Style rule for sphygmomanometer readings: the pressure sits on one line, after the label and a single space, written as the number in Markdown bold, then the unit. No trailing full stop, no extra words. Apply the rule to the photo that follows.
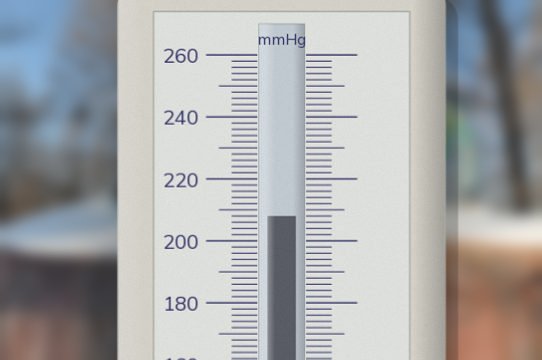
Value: **208** mmHg
